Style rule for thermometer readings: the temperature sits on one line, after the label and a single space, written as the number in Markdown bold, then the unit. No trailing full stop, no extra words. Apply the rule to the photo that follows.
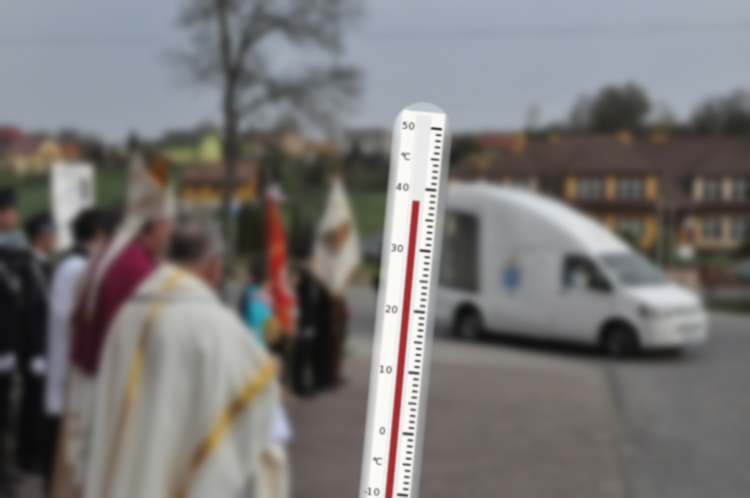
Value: **38** °C
